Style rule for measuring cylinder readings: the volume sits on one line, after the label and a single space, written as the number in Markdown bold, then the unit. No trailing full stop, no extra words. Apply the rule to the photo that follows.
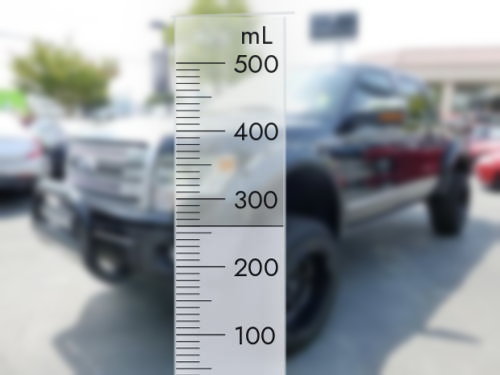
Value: **260** mL
